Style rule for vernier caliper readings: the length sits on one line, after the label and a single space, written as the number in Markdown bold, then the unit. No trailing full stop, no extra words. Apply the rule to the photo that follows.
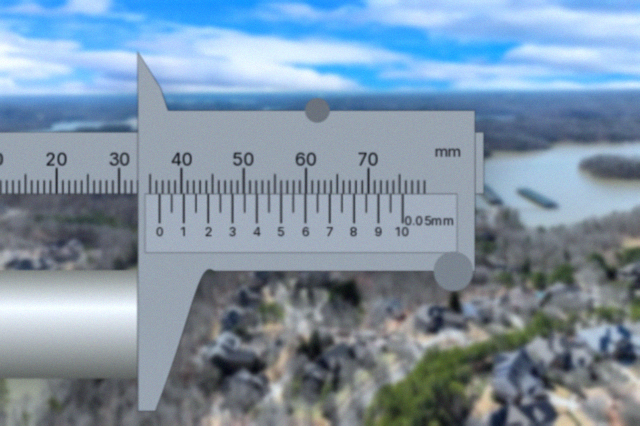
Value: **36.5** mm
